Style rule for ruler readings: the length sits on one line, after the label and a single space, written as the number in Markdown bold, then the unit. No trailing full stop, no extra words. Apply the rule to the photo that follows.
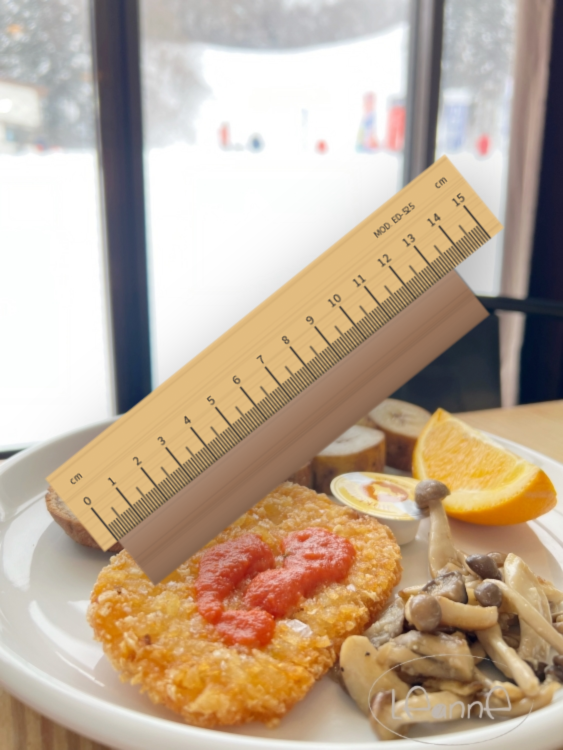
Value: **13.5** cm
